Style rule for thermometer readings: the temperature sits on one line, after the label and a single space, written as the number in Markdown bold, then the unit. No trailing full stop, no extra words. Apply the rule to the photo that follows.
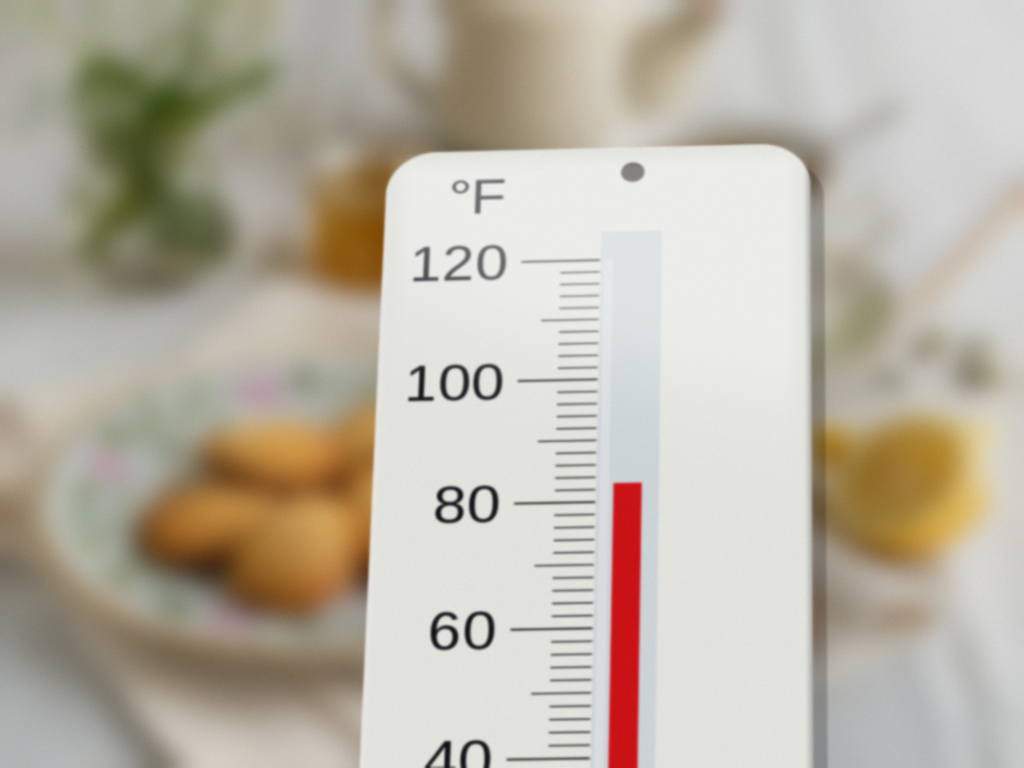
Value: **83** °F
